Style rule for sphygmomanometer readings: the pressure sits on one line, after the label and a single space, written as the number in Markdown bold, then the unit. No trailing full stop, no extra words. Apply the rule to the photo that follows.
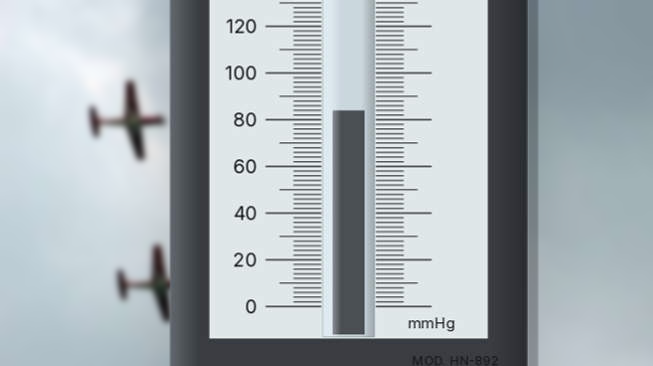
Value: **84** mmHg
